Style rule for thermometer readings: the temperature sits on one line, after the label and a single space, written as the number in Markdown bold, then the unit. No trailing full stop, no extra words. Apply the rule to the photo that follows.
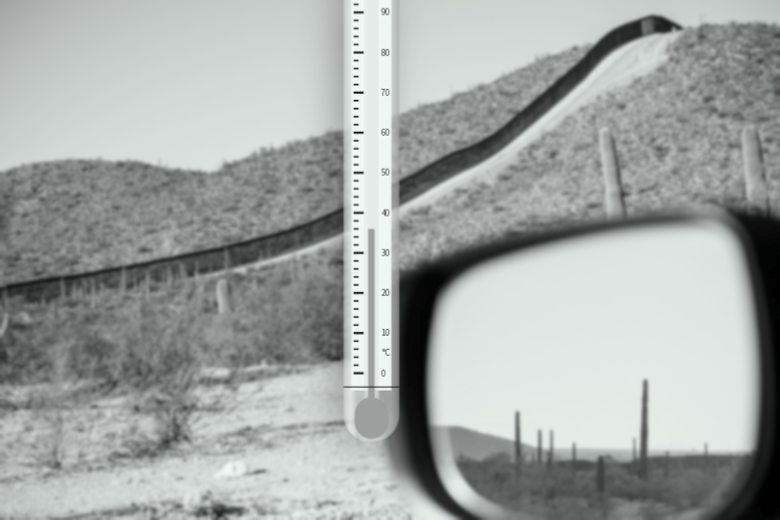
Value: **36** °C
